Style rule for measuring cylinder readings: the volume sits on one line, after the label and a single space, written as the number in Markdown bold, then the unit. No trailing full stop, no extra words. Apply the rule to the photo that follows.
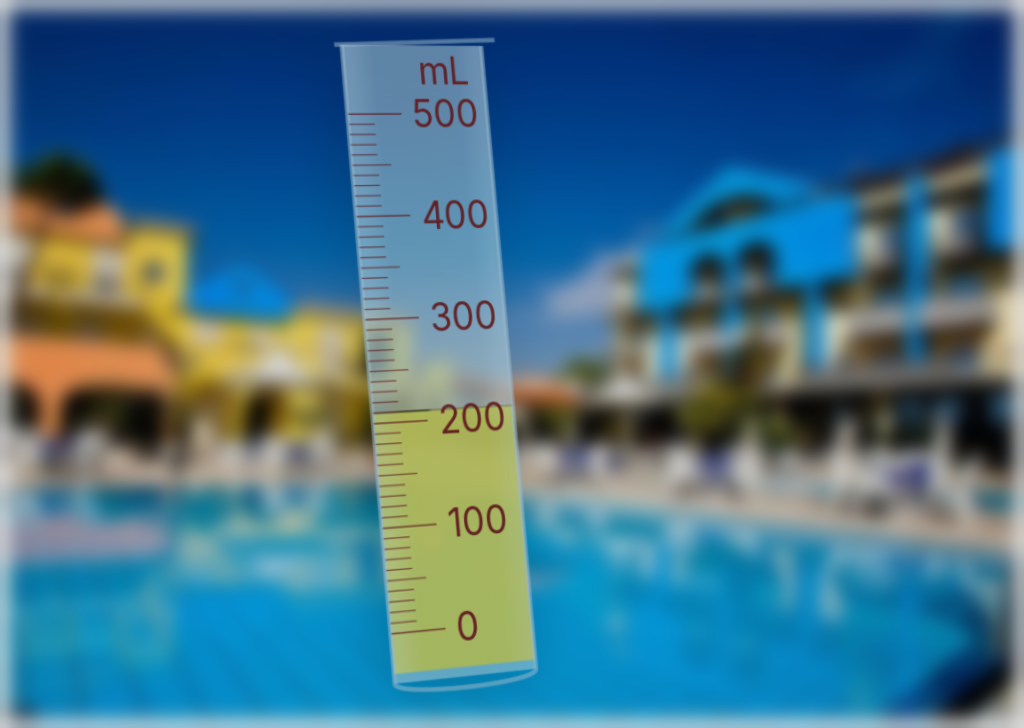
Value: **210** mL
